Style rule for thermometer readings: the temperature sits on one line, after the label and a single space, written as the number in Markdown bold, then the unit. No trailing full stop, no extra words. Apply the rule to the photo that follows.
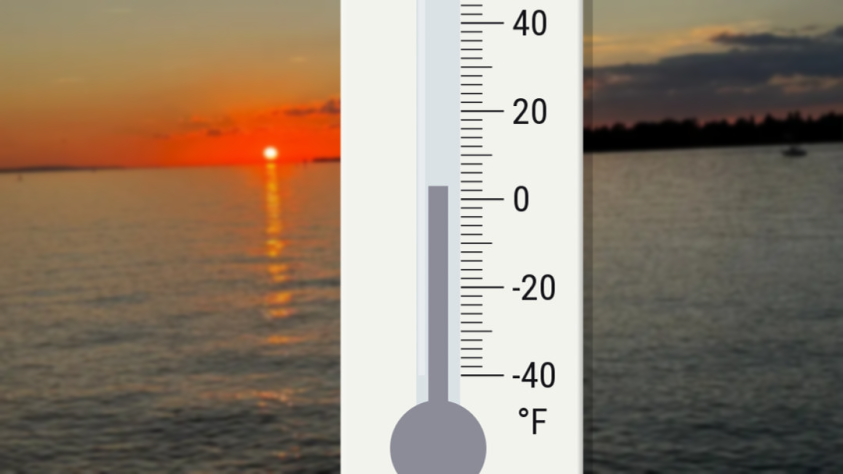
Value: **3** °F
